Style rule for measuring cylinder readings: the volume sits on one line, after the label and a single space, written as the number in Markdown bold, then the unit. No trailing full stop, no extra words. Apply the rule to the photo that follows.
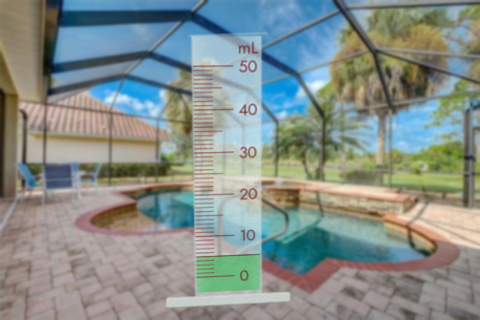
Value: **5** mL
